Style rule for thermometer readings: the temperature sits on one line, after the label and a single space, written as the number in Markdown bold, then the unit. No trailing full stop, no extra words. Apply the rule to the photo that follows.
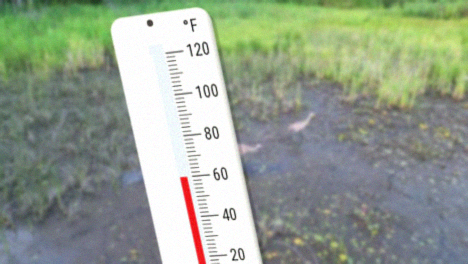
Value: **60** °F
